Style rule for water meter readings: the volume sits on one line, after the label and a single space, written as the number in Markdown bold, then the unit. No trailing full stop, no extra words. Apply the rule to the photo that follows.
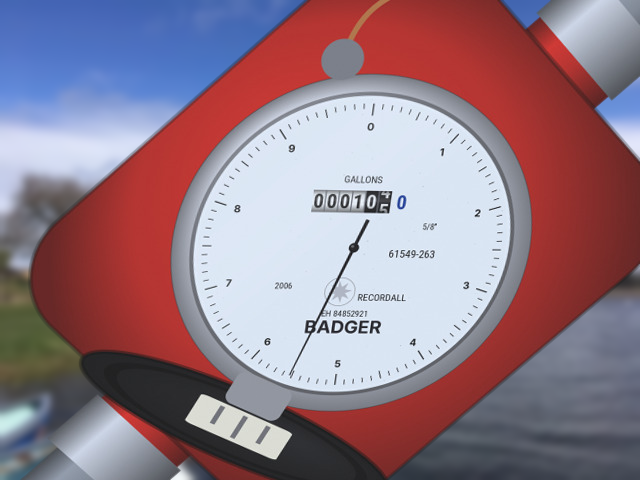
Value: **1045.5** gal
